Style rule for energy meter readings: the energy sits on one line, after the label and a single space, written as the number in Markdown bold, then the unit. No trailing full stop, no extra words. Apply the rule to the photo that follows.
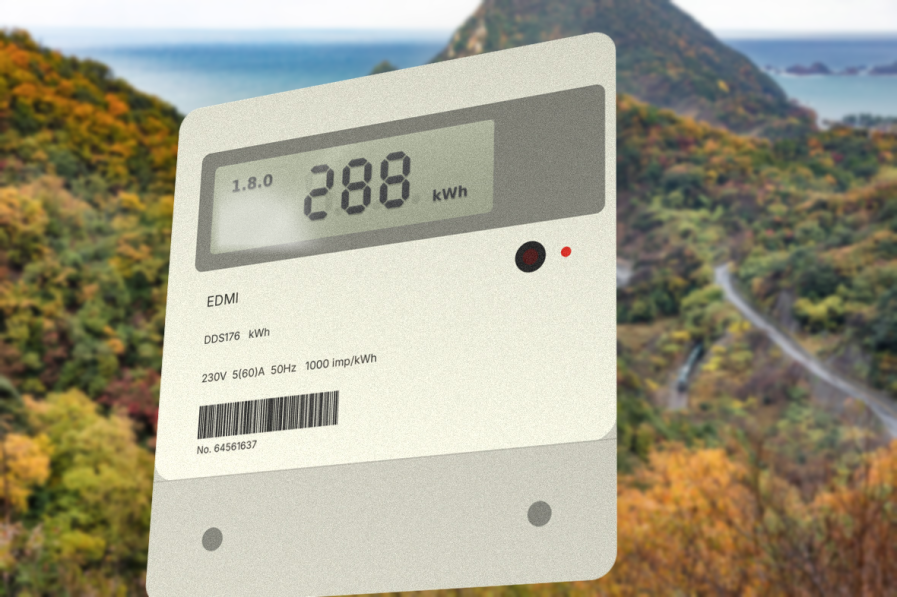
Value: **288** kWh
